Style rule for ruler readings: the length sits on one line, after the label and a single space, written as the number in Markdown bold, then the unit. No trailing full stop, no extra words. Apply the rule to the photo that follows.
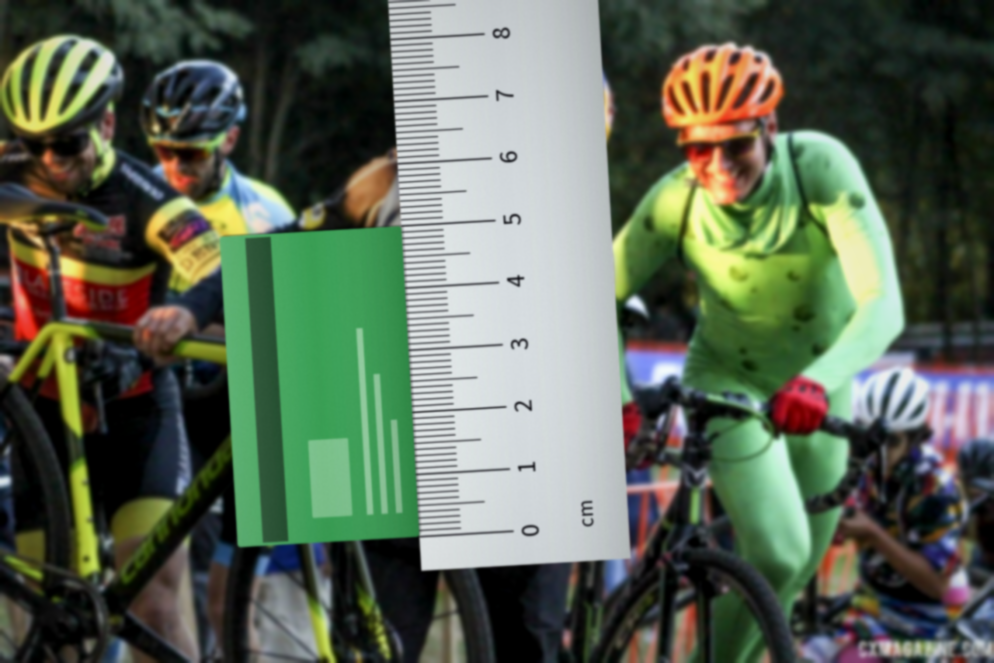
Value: **5** cm
